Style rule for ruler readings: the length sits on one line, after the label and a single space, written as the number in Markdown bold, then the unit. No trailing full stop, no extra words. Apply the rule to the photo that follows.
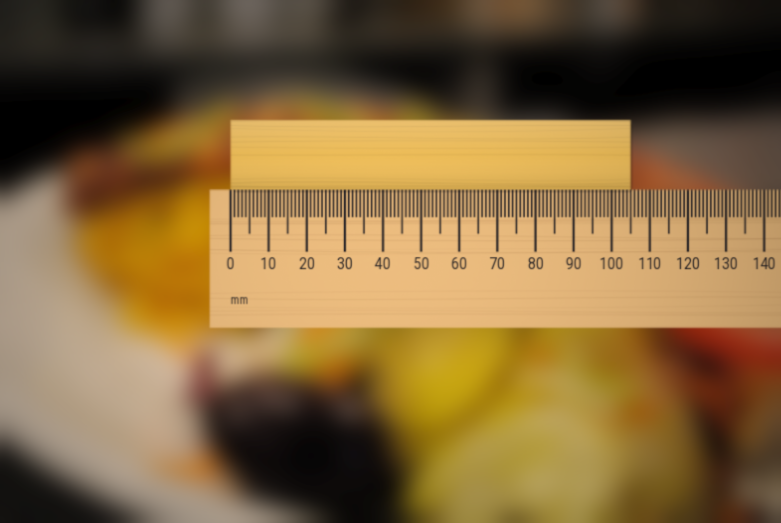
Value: **105** mm
